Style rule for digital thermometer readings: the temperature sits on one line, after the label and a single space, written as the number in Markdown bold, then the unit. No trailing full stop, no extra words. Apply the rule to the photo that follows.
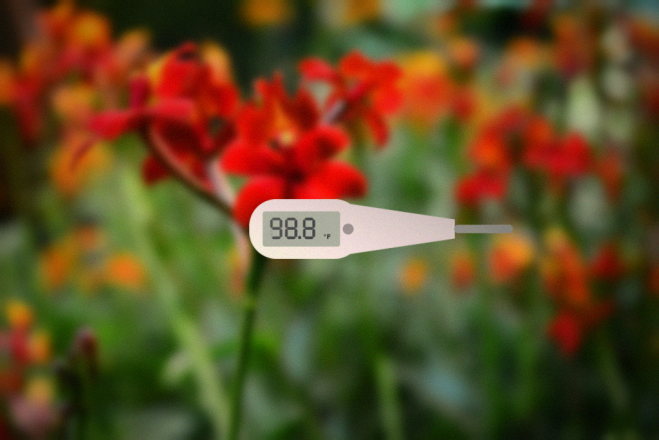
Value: **98.8** °F
